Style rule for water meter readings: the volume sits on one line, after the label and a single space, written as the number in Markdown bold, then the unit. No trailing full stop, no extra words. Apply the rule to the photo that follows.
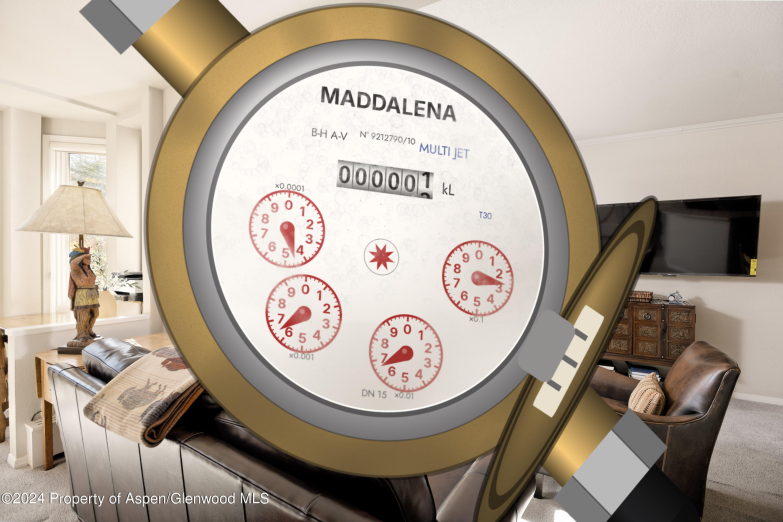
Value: **1.2664** kL
